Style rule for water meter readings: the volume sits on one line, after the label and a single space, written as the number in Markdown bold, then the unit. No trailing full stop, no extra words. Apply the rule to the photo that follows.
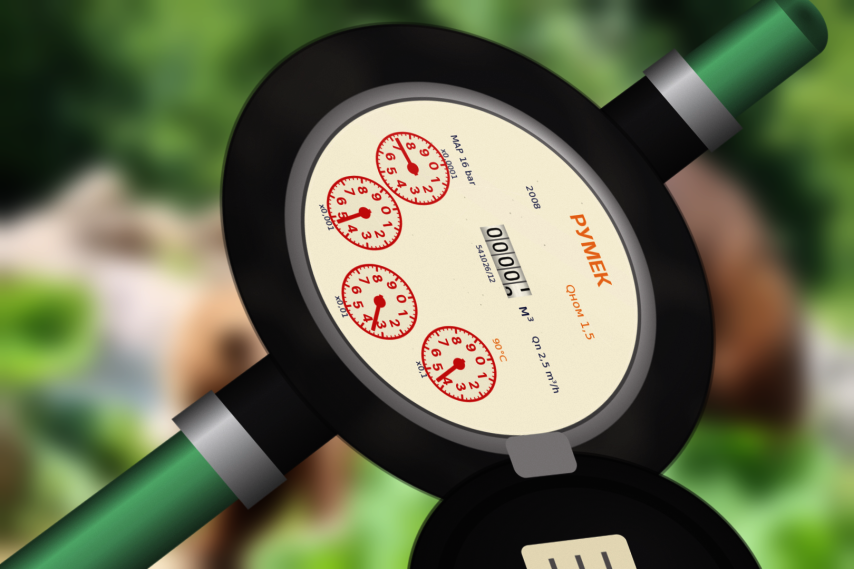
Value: **1.4347** m³
